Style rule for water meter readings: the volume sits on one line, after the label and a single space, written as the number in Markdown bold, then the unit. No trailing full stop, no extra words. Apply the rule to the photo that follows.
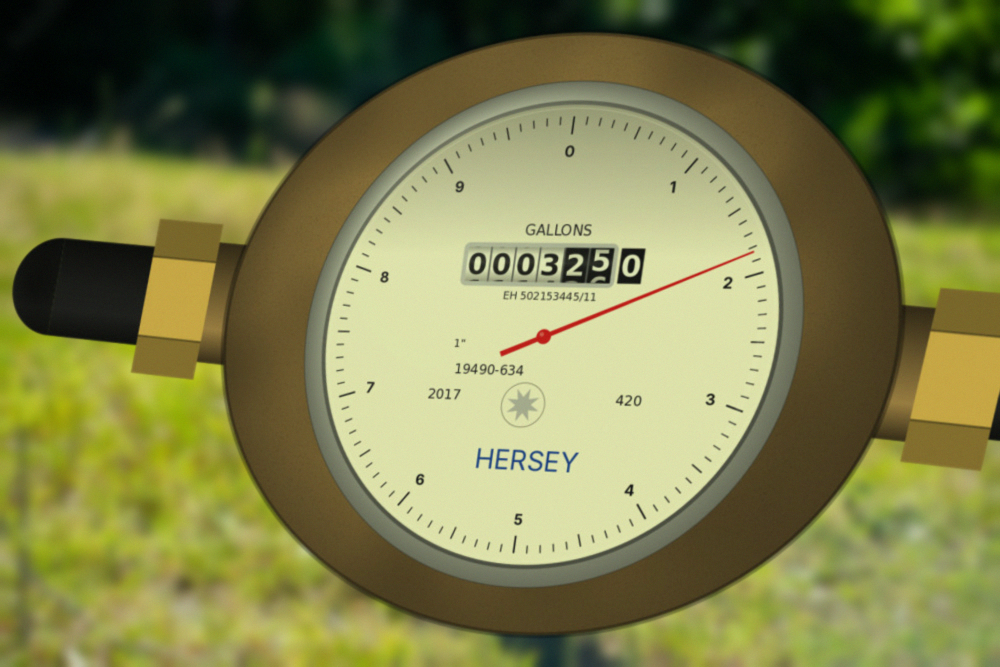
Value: **3251.8** gal
